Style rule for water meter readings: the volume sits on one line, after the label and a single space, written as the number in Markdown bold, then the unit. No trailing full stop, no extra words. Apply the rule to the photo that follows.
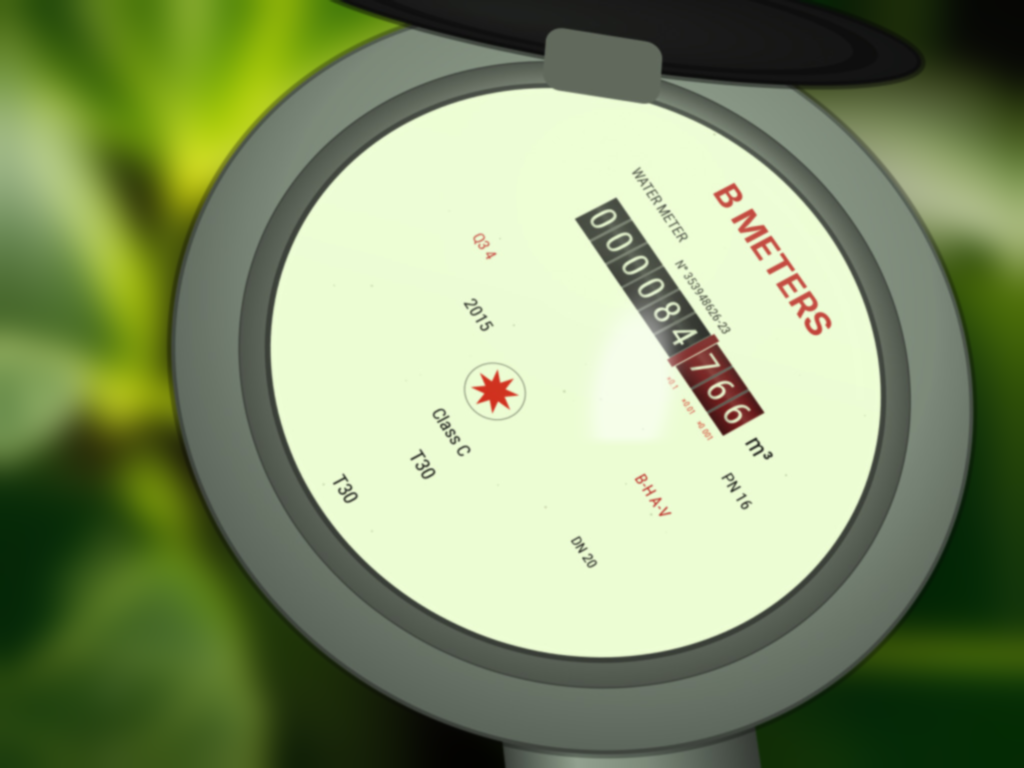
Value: **84.766** m³
